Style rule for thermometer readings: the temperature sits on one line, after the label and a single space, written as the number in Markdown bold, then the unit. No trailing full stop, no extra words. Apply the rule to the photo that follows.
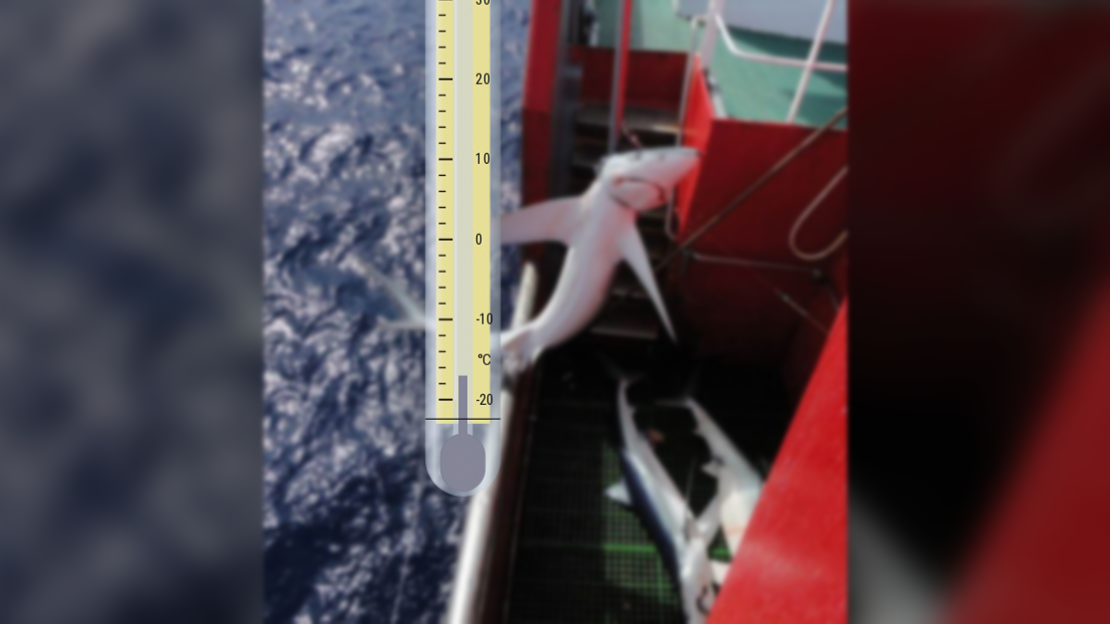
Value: **-17** °C
